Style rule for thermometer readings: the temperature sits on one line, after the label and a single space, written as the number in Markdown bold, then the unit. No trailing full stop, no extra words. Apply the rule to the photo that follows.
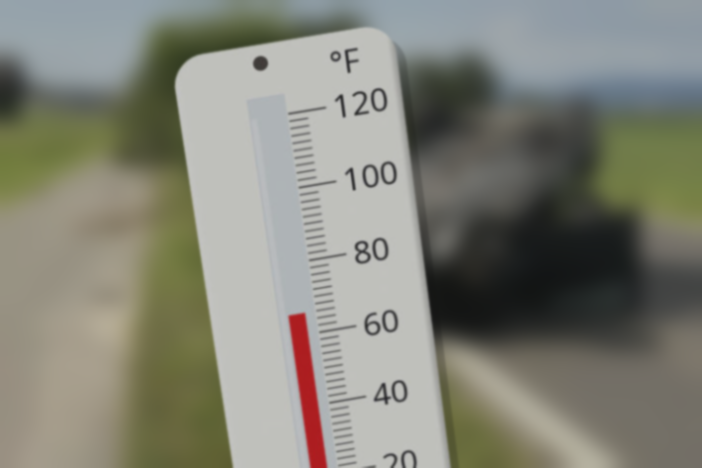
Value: **66** °F
